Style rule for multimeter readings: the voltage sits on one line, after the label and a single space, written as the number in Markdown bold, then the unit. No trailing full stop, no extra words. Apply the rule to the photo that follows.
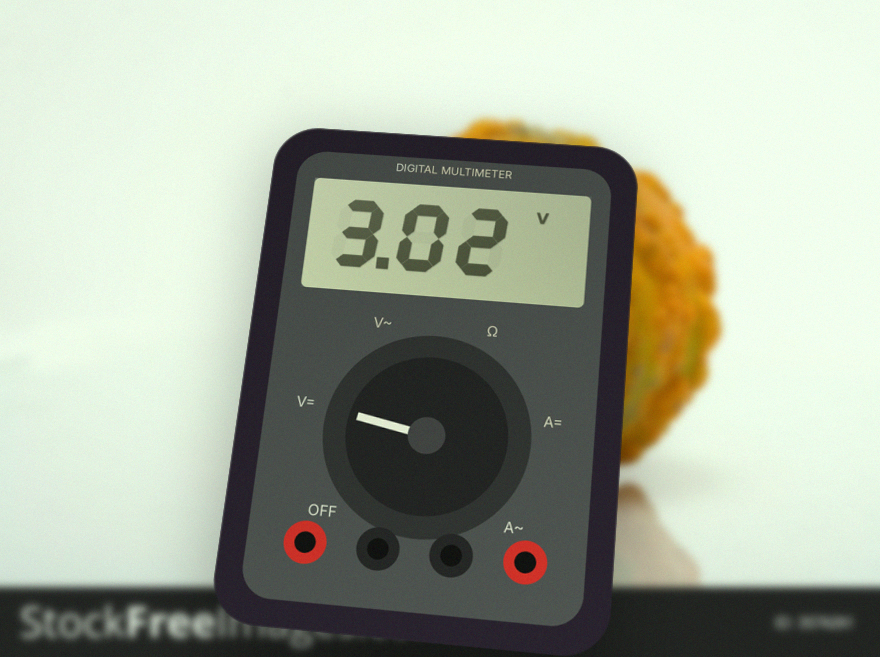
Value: **3.02** V
